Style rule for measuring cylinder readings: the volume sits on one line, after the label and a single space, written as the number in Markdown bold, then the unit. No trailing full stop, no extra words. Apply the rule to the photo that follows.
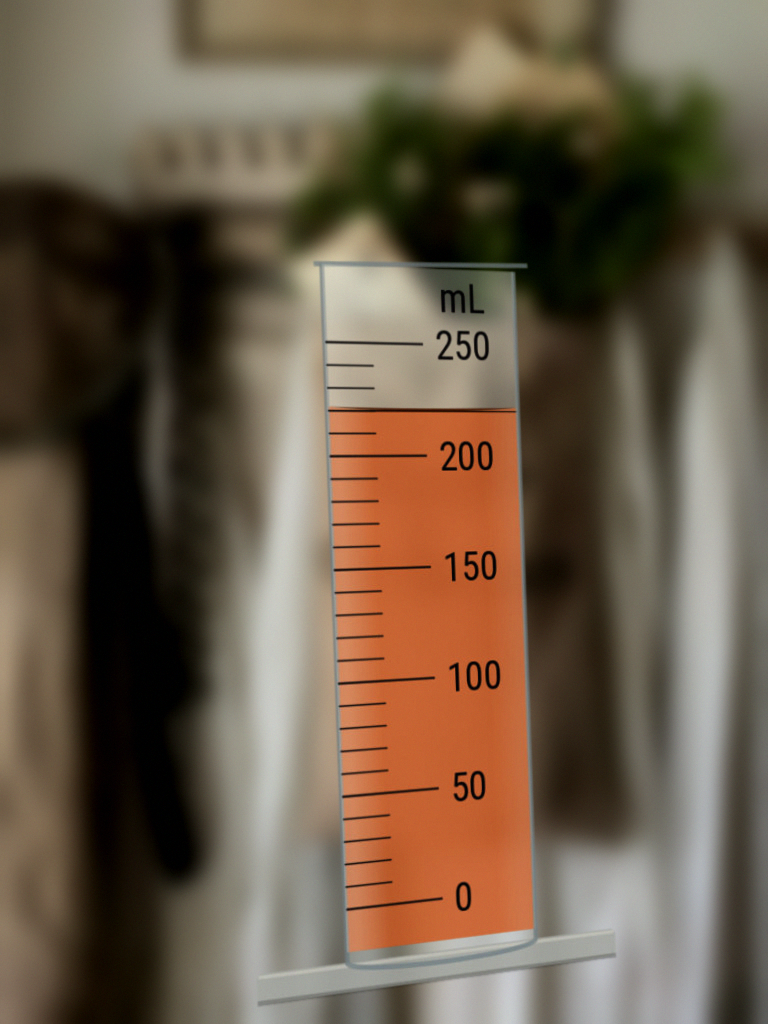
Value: **220** mL
